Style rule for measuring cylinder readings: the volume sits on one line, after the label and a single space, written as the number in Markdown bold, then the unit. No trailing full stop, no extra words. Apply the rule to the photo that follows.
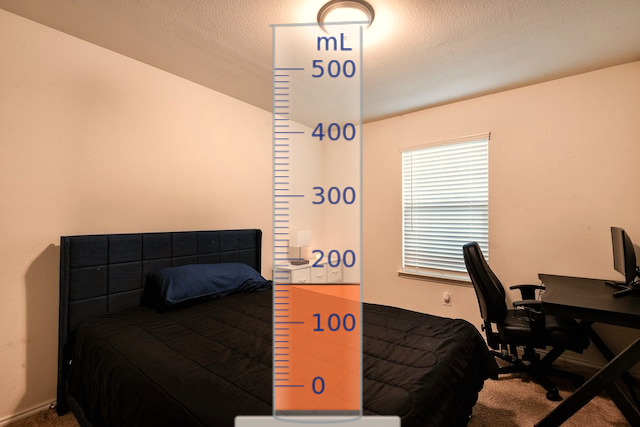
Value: **160** mL
